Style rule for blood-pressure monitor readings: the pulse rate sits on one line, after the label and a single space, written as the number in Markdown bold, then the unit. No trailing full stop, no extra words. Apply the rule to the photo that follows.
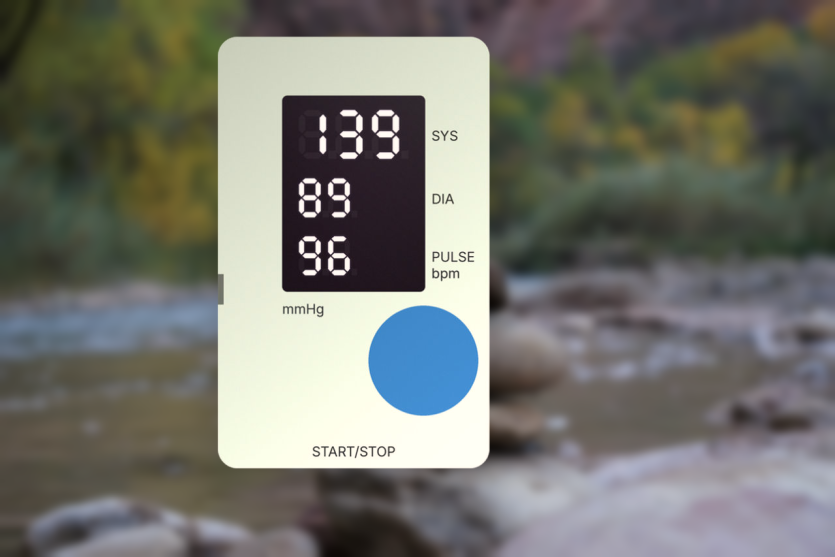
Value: **96** bpm
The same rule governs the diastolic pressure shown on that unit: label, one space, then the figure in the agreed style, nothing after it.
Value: **89** mmHg
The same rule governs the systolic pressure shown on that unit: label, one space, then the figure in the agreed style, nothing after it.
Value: **139** mmHg
